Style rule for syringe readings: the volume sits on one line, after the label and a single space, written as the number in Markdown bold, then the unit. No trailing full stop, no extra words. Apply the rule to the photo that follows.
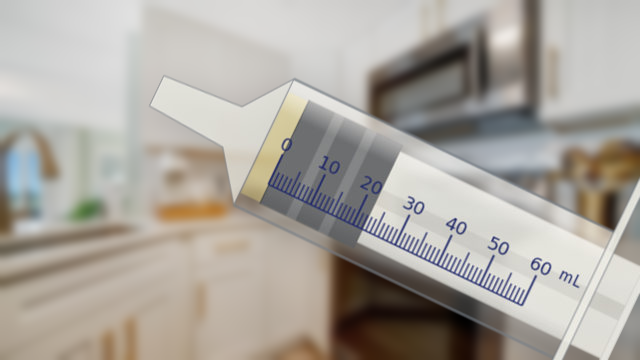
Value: **0** mL
